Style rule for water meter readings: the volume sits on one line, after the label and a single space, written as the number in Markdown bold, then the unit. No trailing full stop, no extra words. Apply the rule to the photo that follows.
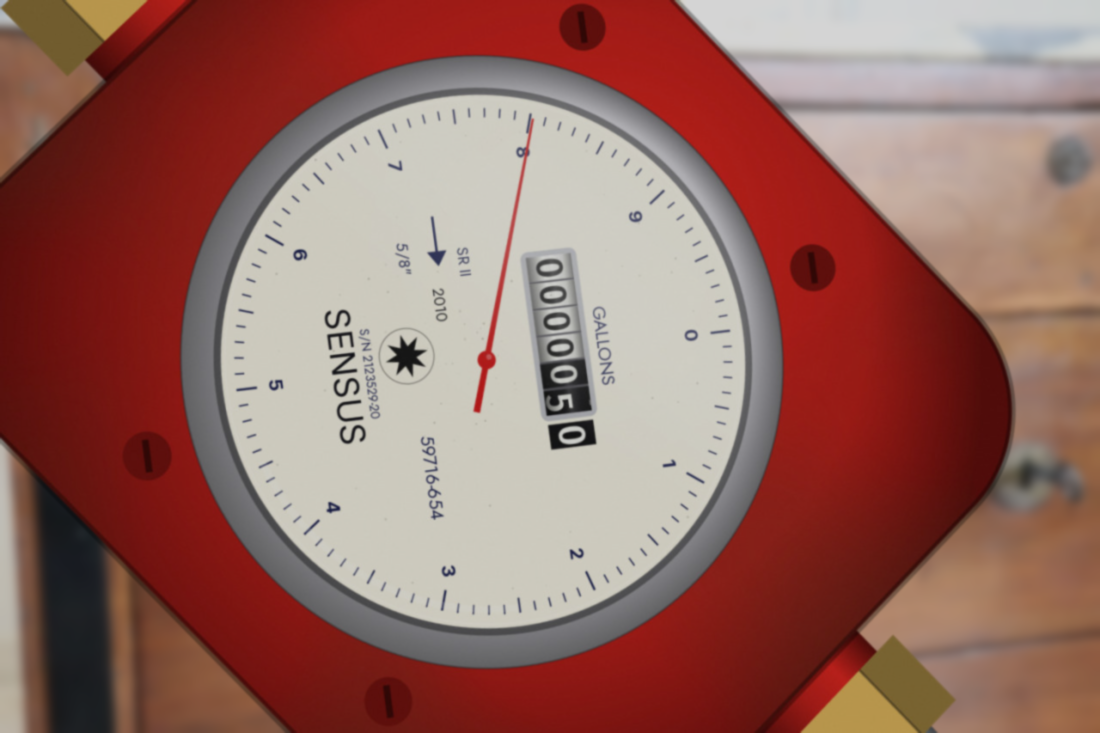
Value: **48.0** gal
